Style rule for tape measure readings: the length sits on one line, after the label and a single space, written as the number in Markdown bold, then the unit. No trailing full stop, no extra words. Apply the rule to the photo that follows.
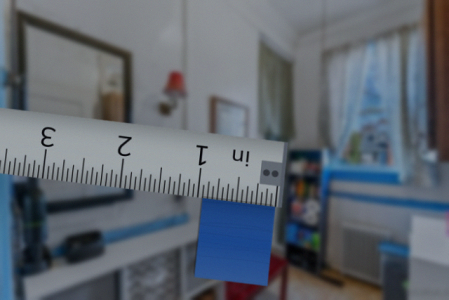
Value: **0.9375** in
